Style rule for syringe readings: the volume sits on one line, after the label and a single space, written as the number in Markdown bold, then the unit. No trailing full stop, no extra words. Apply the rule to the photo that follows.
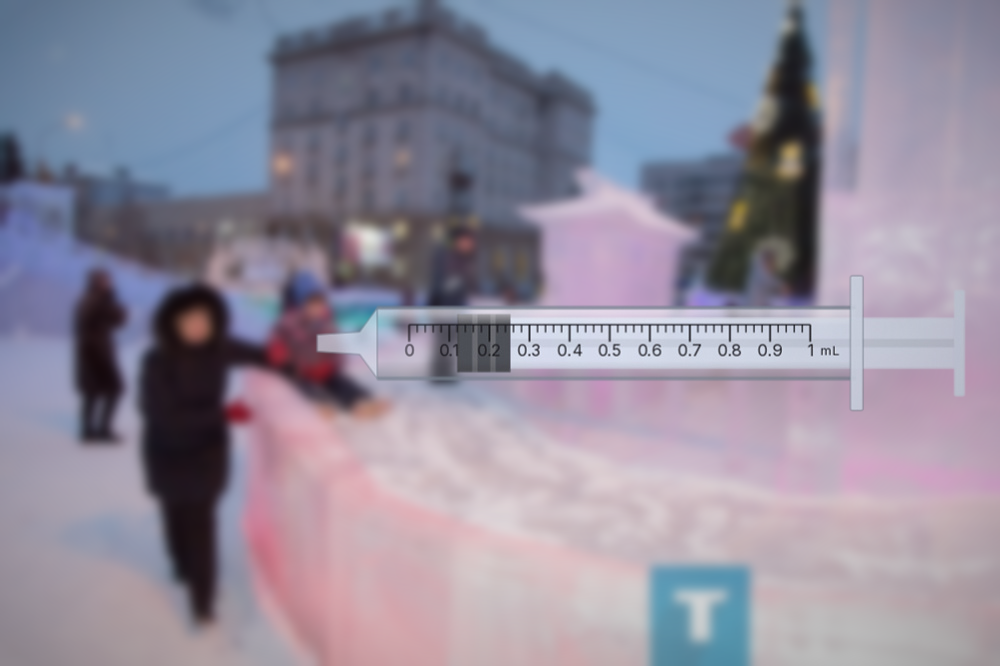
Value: **0.12** mL
